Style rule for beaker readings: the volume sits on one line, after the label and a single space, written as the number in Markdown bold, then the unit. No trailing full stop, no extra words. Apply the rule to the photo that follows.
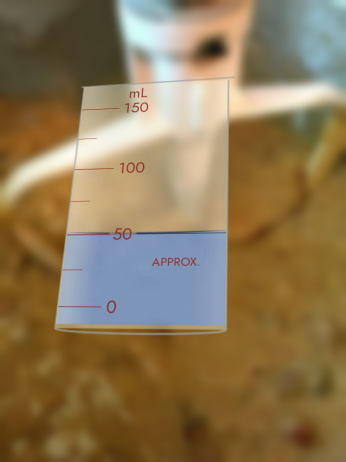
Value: **50** mL
